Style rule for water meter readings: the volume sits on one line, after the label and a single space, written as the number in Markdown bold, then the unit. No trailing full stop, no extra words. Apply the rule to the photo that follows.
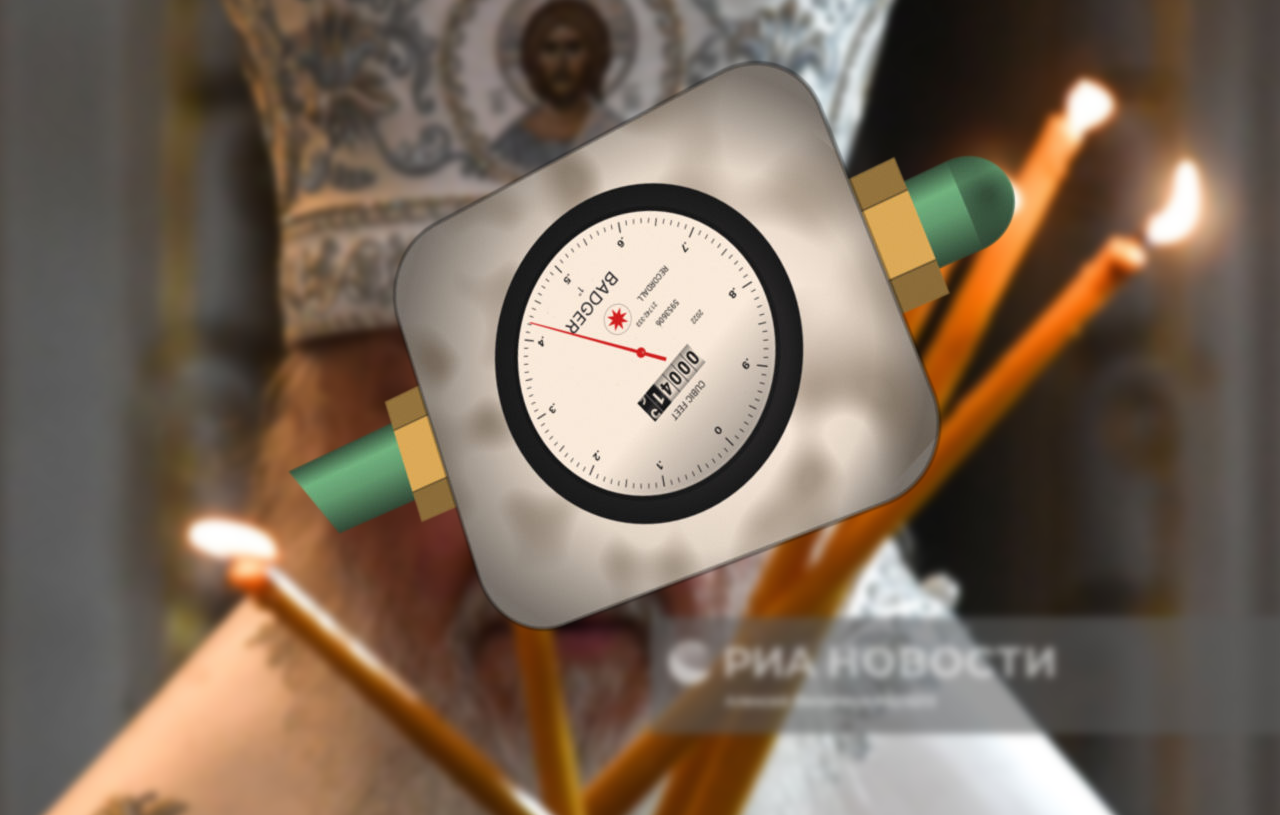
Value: **415.42** ft³
